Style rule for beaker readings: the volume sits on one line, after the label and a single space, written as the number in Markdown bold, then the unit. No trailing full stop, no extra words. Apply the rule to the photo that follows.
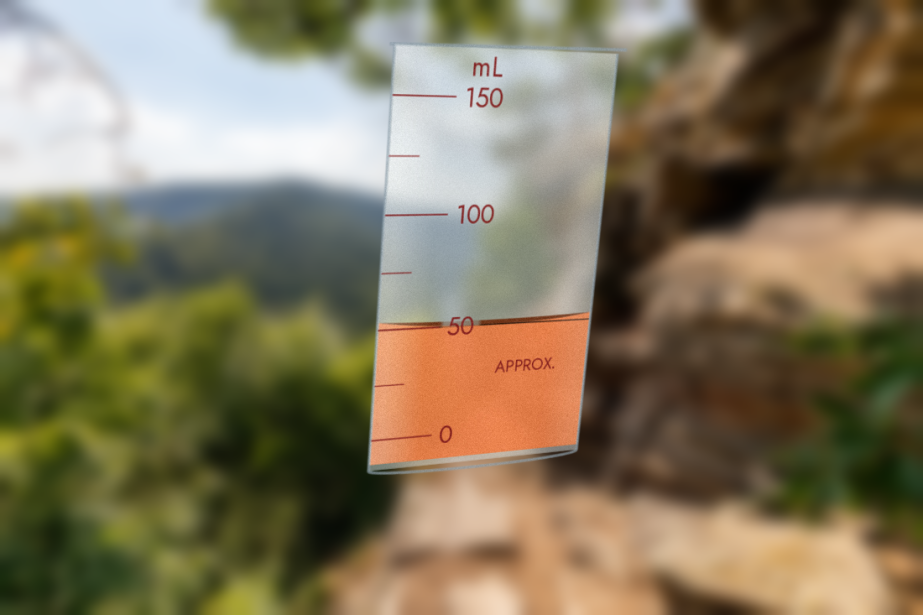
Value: **50** mL
